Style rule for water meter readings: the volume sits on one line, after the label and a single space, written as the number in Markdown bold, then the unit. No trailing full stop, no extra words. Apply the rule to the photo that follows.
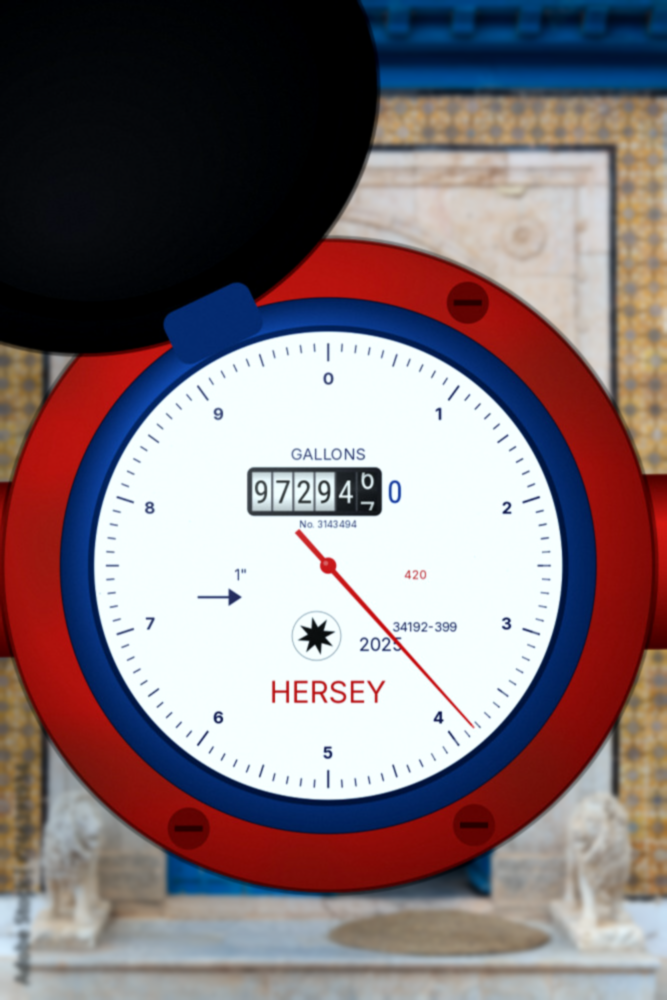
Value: **9729463.8** gal
